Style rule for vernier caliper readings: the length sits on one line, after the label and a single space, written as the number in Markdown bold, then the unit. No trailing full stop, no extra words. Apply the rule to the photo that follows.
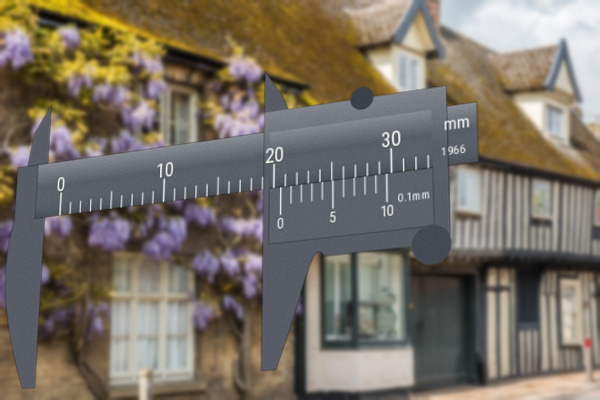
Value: **20.6** mm
